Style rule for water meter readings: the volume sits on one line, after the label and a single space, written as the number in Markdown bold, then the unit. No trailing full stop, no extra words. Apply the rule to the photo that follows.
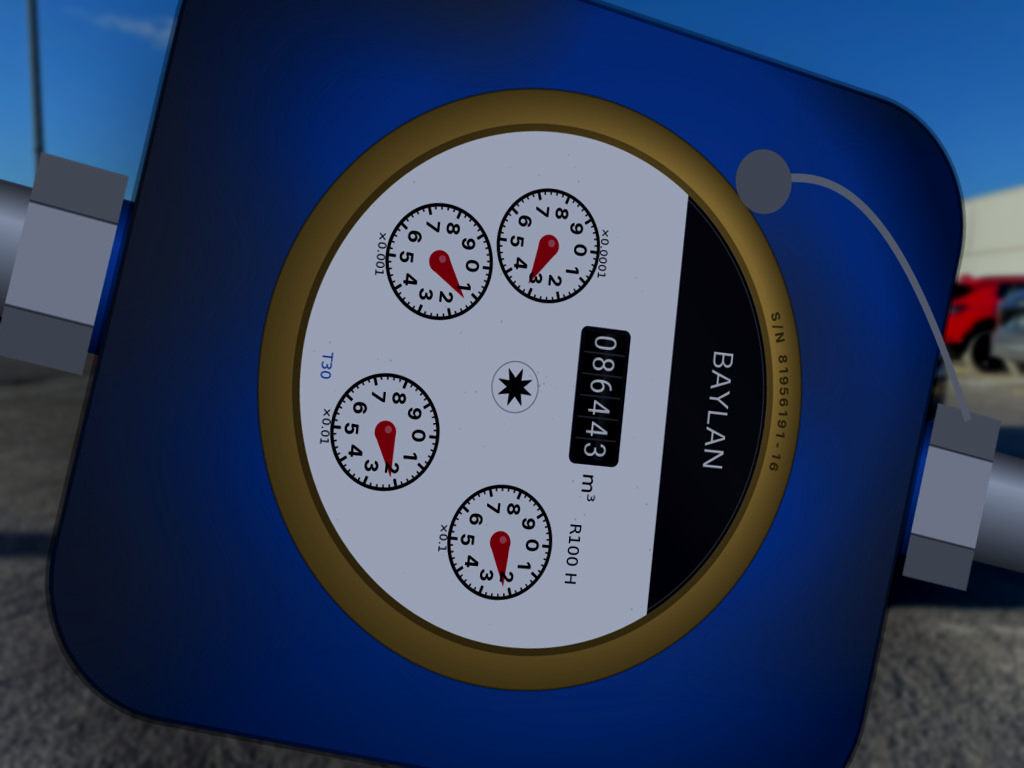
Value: **86443.2213** m³
